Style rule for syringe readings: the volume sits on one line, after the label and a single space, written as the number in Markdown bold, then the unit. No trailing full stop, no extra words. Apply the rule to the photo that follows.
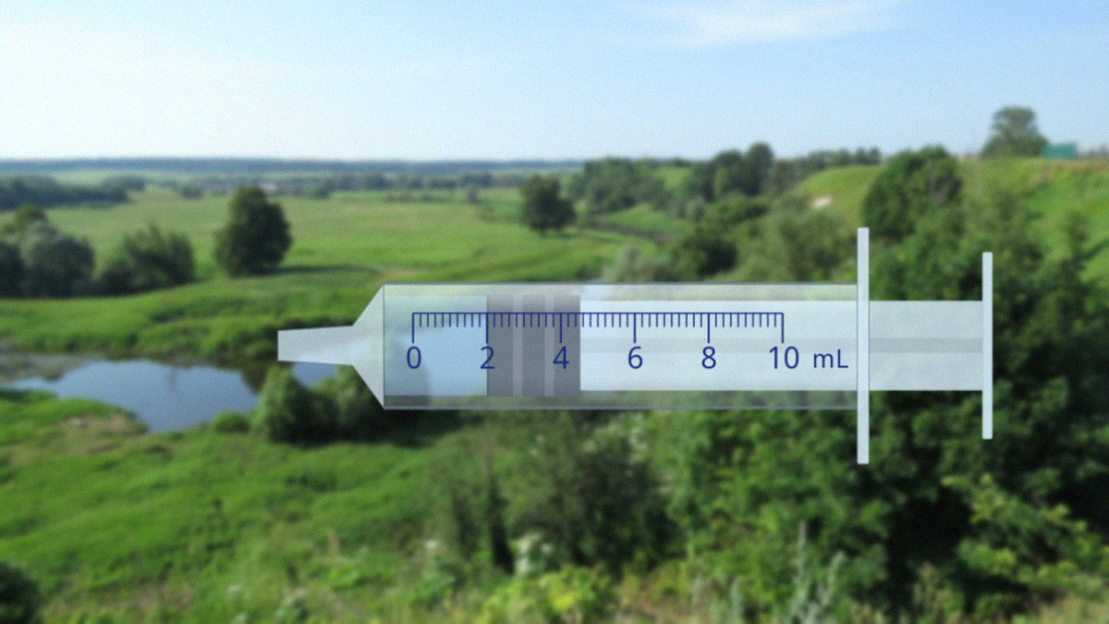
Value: **2** mL
